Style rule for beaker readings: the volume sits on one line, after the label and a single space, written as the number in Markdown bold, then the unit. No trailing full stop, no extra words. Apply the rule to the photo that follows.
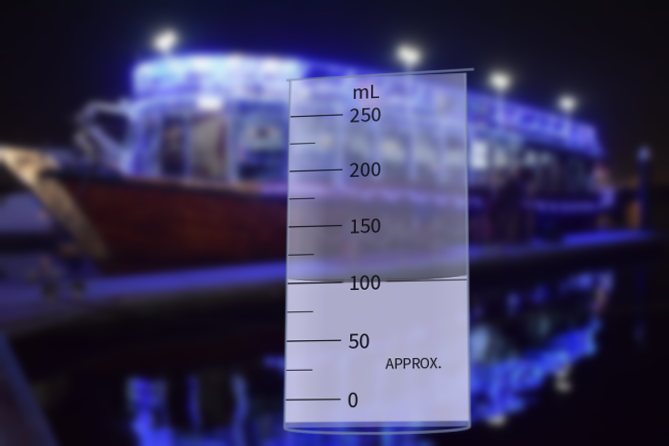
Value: **100** mL
